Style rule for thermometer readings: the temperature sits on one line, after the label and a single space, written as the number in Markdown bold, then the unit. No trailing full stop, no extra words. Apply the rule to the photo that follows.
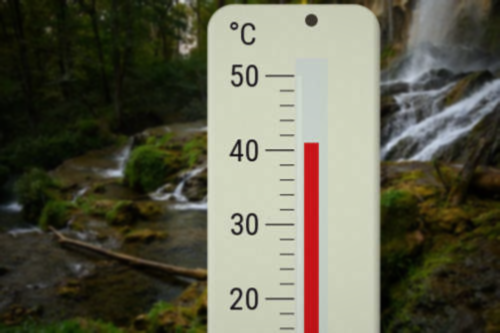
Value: **41** °C
